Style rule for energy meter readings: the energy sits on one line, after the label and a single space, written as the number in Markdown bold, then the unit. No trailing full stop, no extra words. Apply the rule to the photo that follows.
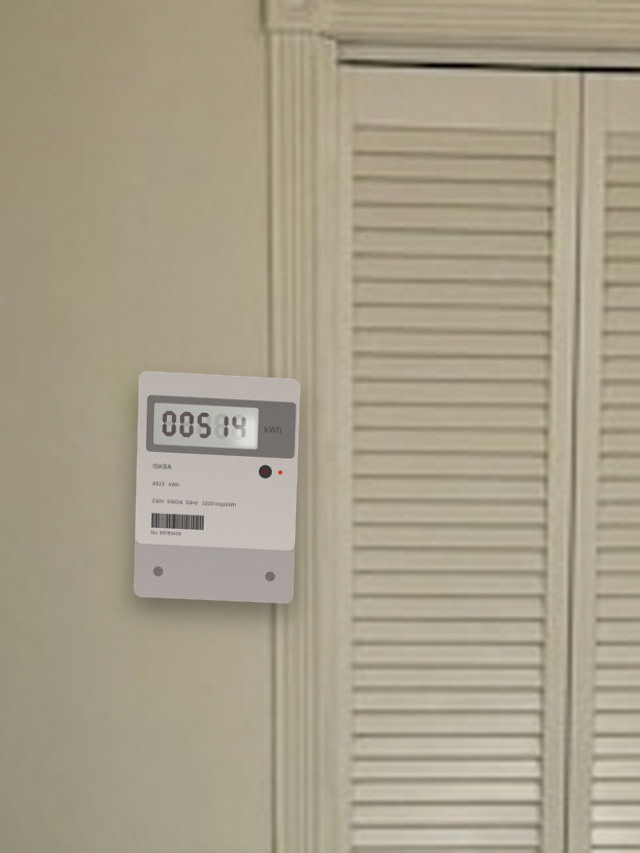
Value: **514** kWh
